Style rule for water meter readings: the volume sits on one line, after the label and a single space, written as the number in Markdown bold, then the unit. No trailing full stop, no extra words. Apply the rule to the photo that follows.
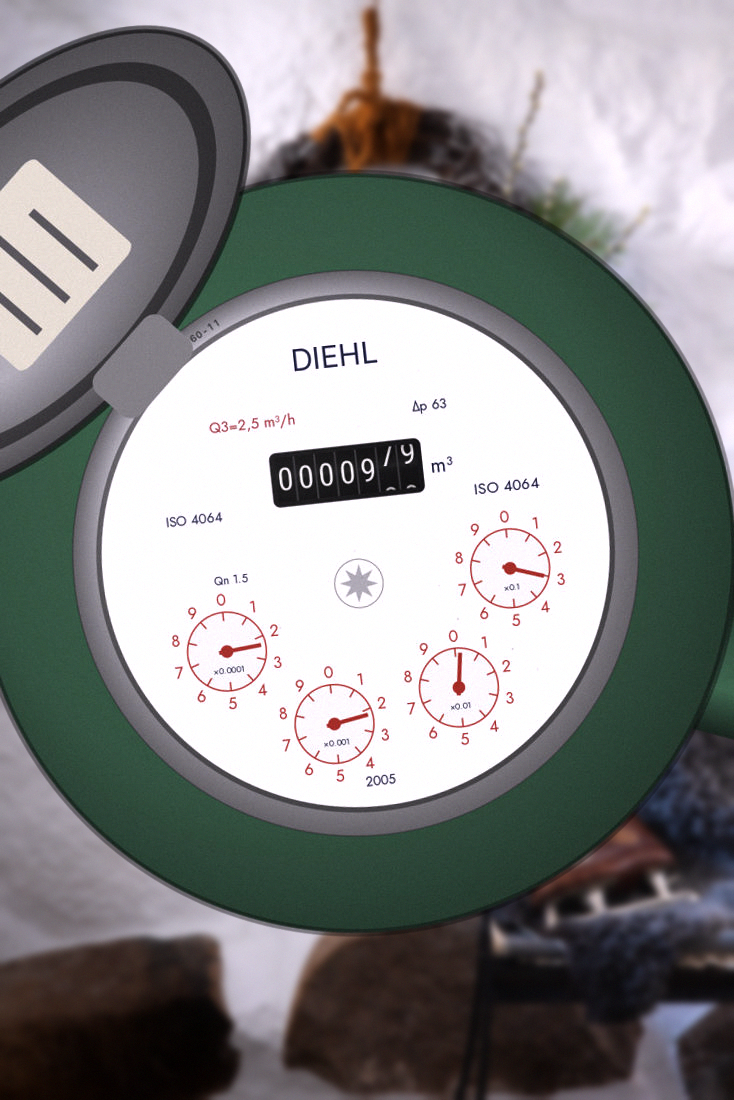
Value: **979.3022** m³
